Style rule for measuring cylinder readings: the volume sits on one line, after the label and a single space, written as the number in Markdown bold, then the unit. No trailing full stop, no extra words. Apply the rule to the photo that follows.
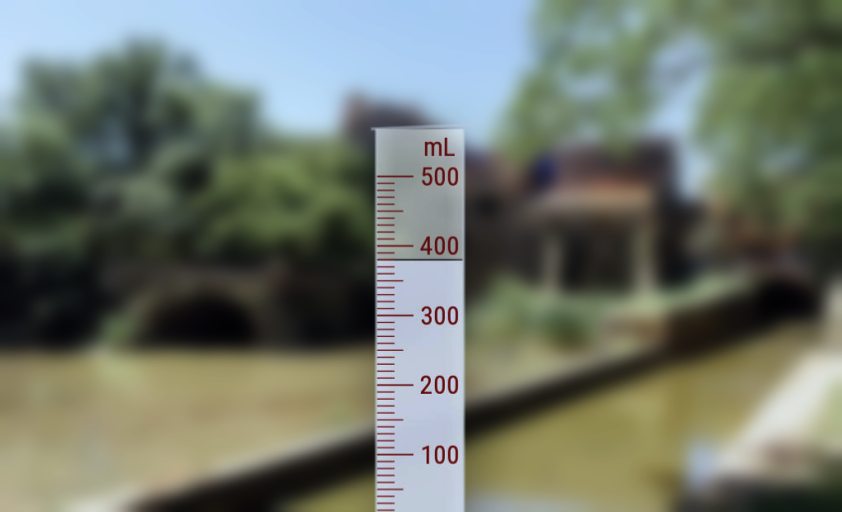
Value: **380** mL
